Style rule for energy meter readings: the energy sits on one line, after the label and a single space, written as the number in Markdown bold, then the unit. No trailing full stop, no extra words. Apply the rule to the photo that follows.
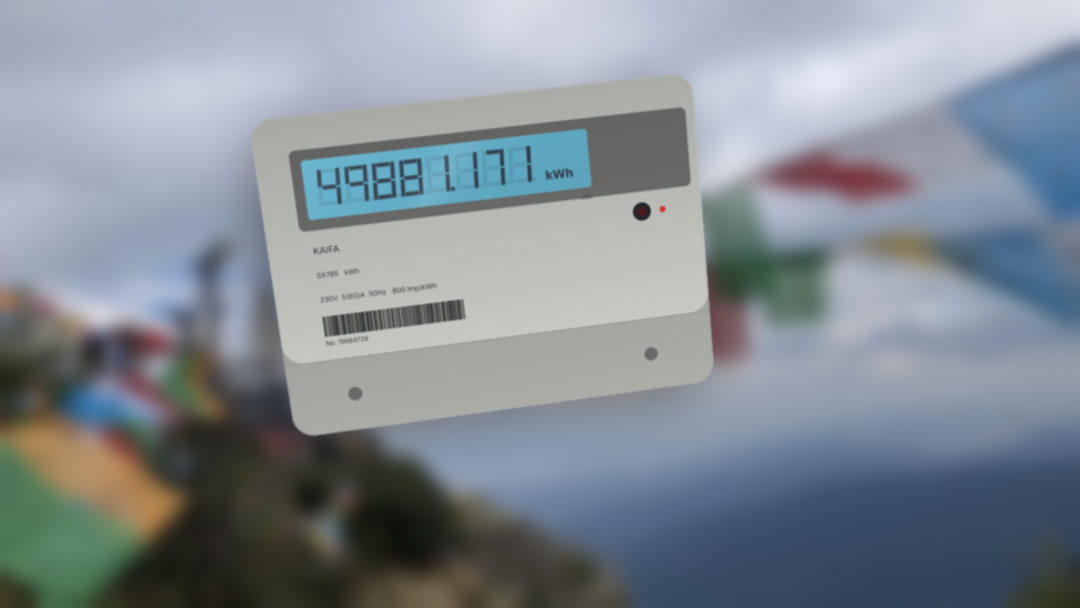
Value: **49881.171** kWh
